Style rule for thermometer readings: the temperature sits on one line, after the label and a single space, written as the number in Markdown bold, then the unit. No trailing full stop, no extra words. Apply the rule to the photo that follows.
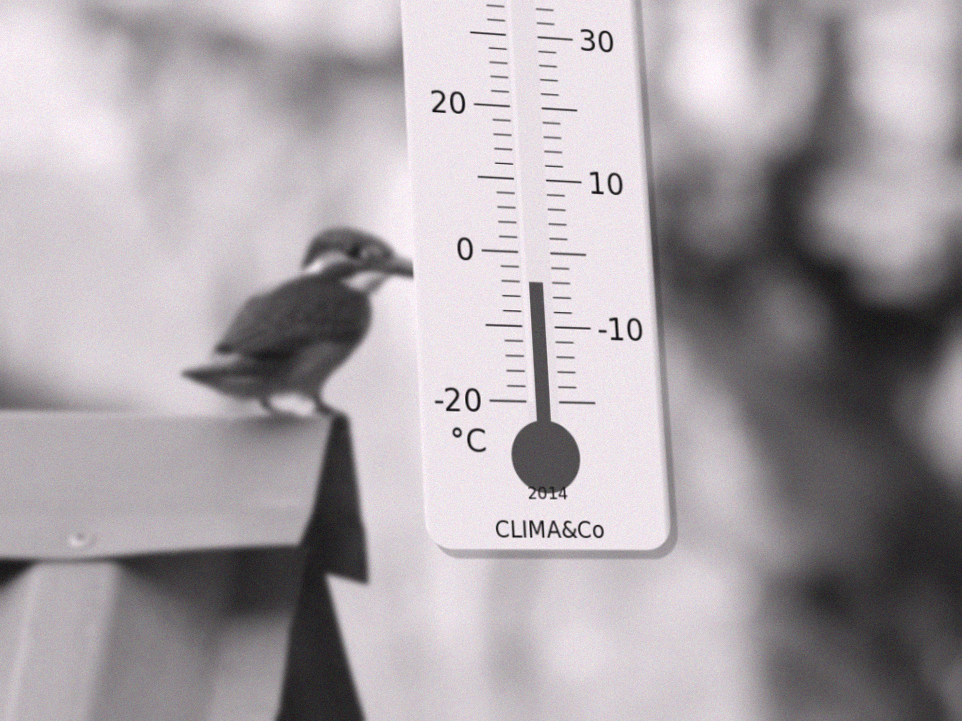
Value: **-4** °C
